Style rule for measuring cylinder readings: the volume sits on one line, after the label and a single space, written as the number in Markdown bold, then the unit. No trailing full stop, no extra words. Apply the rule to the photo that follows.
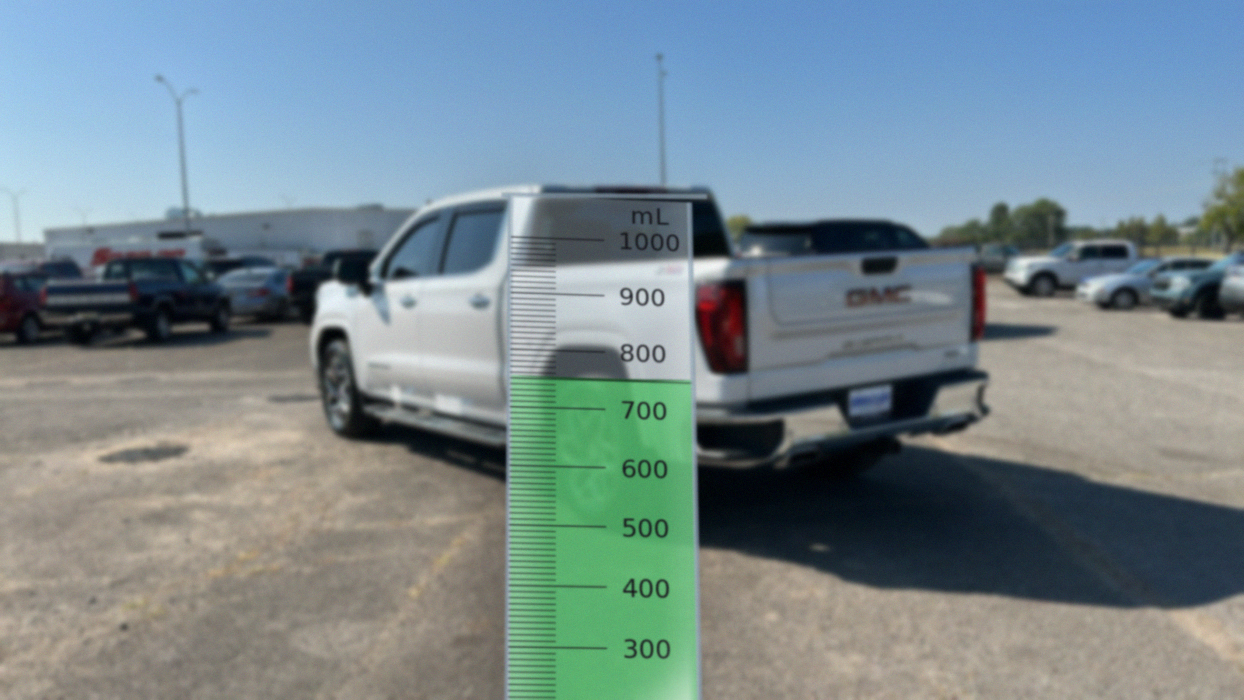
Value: **750** mL
